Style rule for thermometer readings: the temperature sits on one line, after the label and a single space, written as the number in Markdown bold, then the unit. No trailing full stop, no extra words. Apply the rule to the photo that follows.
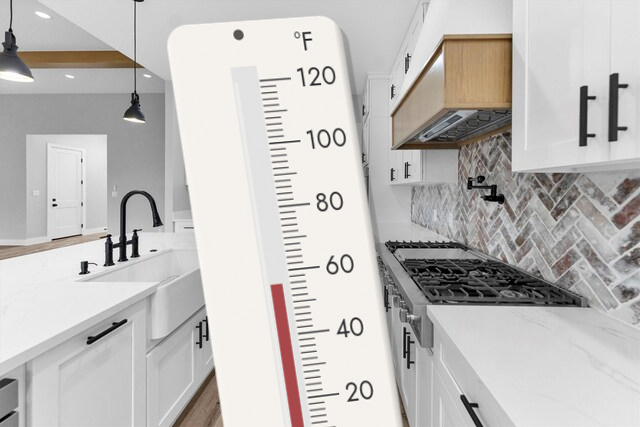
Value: **56** °F
